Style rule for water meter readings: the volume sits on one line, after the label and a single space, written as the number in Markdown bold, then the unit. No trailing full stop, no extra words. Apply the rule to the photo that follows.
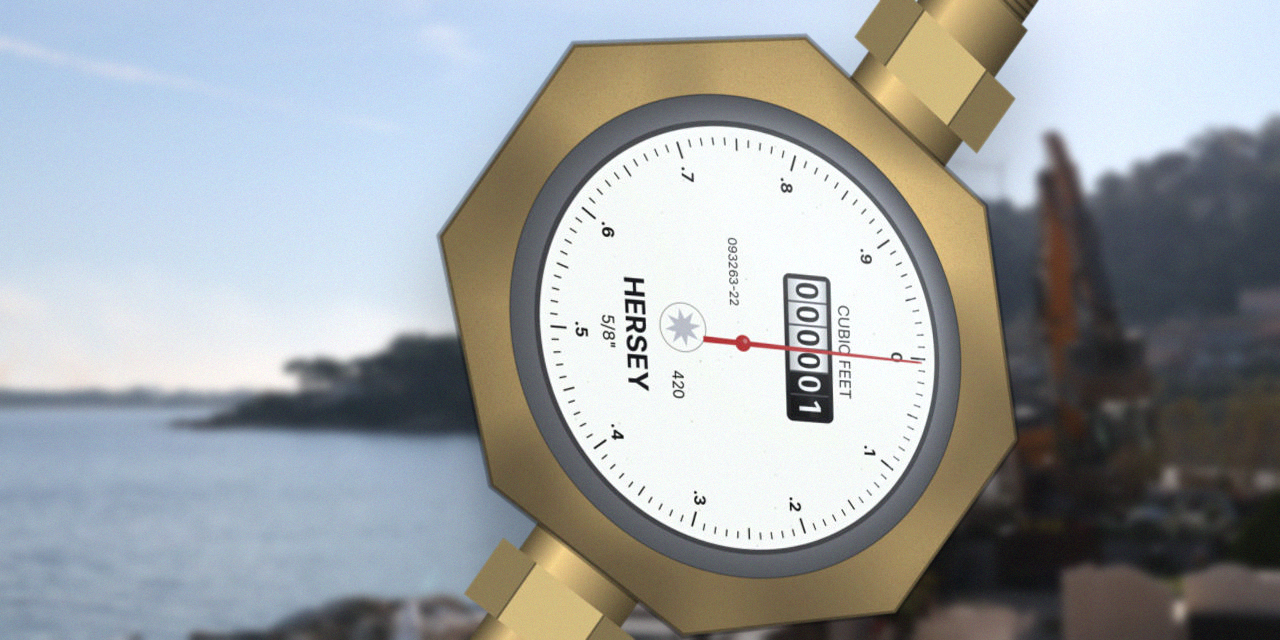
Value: **1.00** ft³
